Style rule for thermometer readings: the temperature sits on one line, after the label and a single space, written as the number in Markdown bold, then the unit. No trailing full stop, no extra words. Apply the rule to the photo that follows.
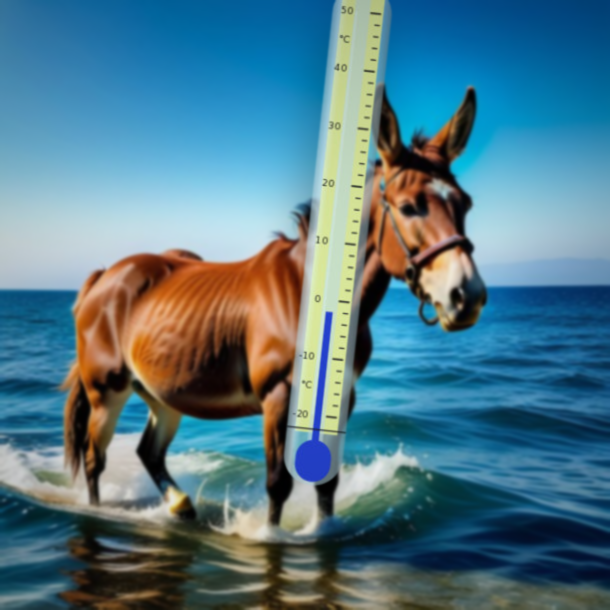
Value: **-2** °C
